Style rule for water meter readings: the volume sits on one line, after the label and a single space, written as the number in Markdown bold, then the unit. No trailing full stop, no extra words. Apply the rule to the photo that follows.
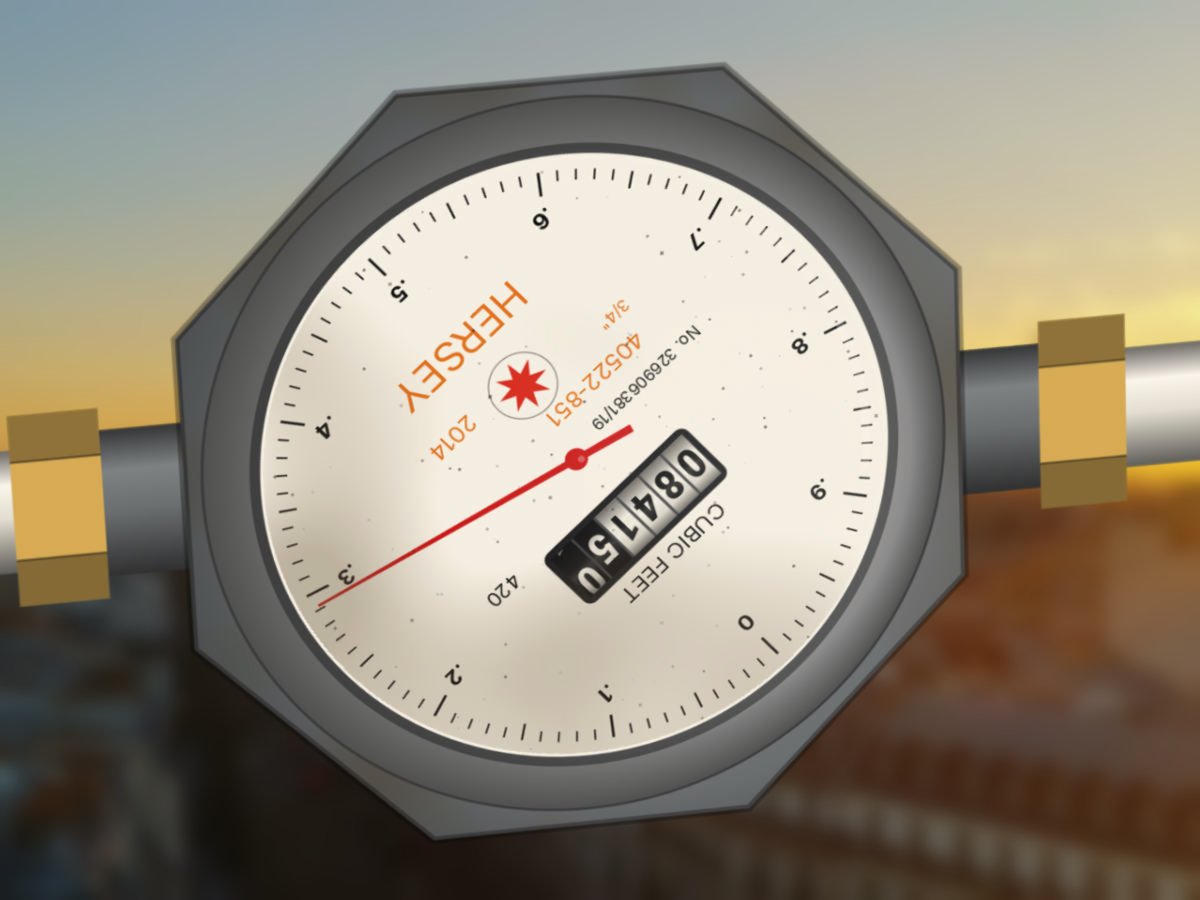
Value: **84150.29** ft³
